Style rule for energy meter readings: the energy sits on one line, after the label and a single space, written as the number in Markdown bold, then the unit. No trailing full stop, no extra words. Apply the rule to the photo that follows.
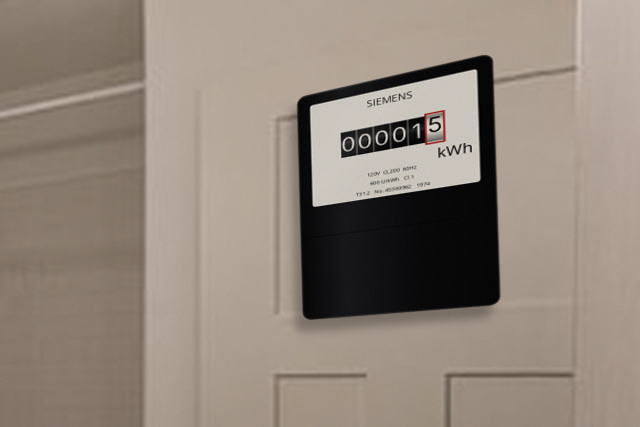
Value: **1.5** kWh
